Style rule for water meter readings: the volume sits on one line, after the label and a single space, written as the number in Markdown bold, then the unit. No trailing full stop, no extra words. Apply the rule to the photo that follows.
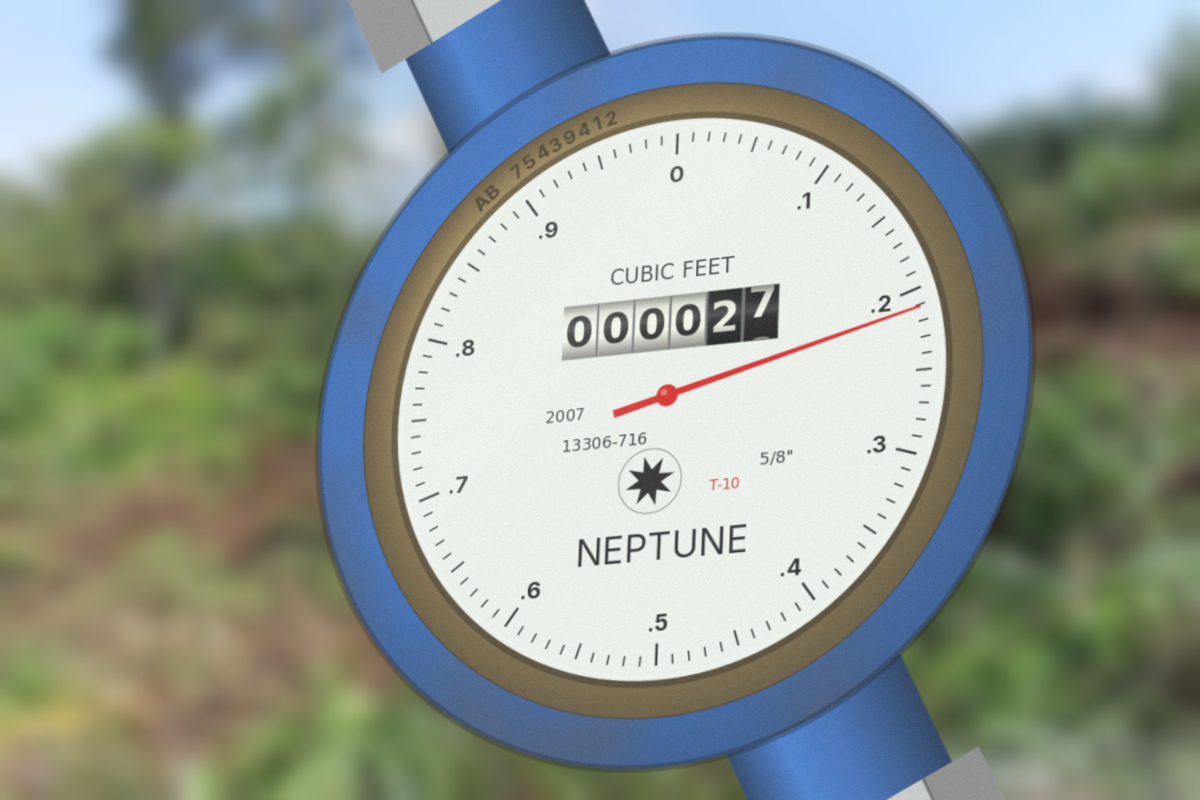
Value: **27.21** ft³
